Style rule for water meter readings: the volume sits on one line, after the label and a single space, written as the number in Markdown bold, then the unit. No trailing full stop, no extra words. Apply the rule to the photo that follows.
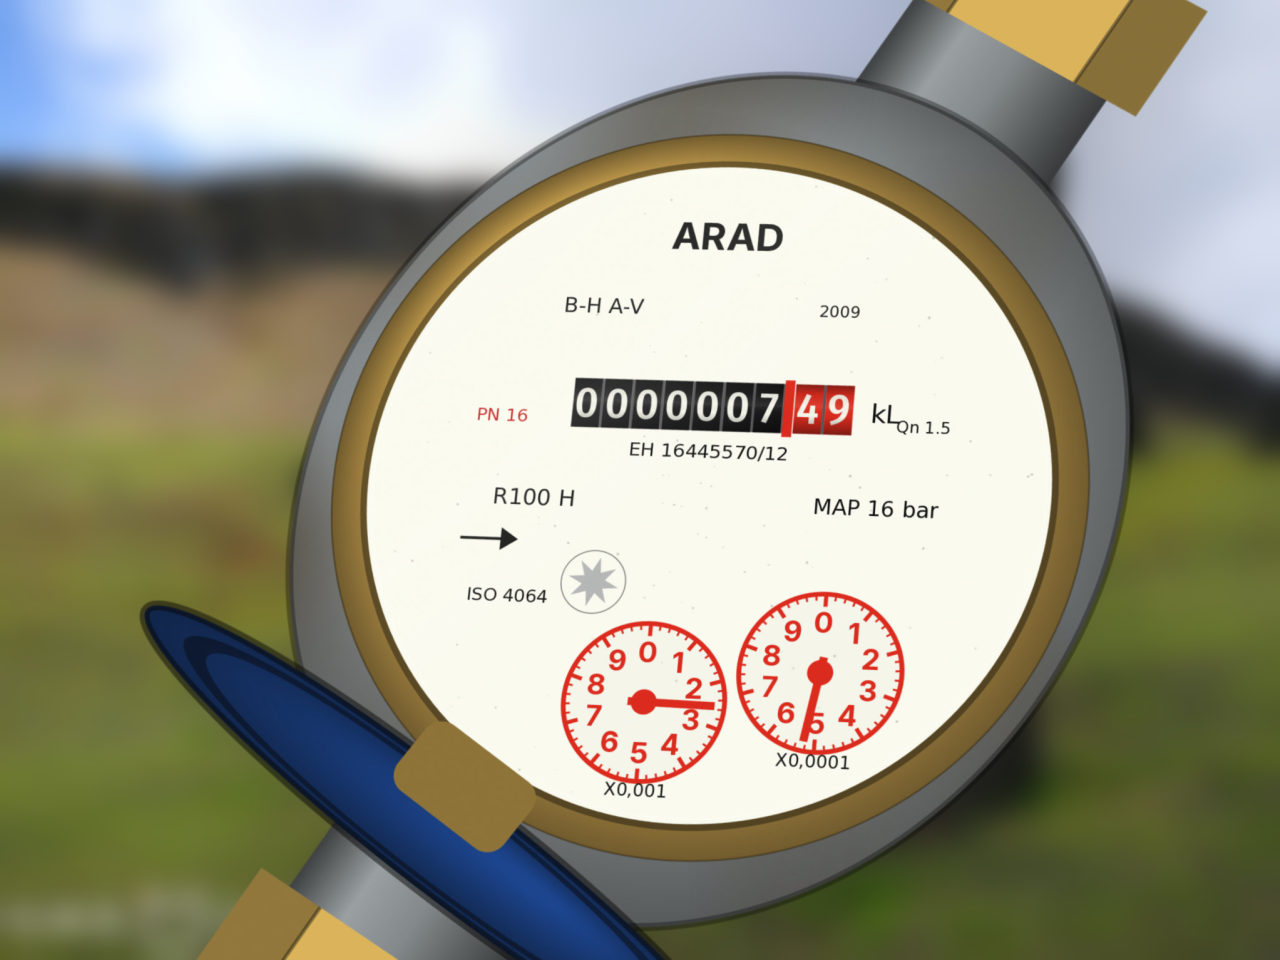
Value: **7.4925** kL
